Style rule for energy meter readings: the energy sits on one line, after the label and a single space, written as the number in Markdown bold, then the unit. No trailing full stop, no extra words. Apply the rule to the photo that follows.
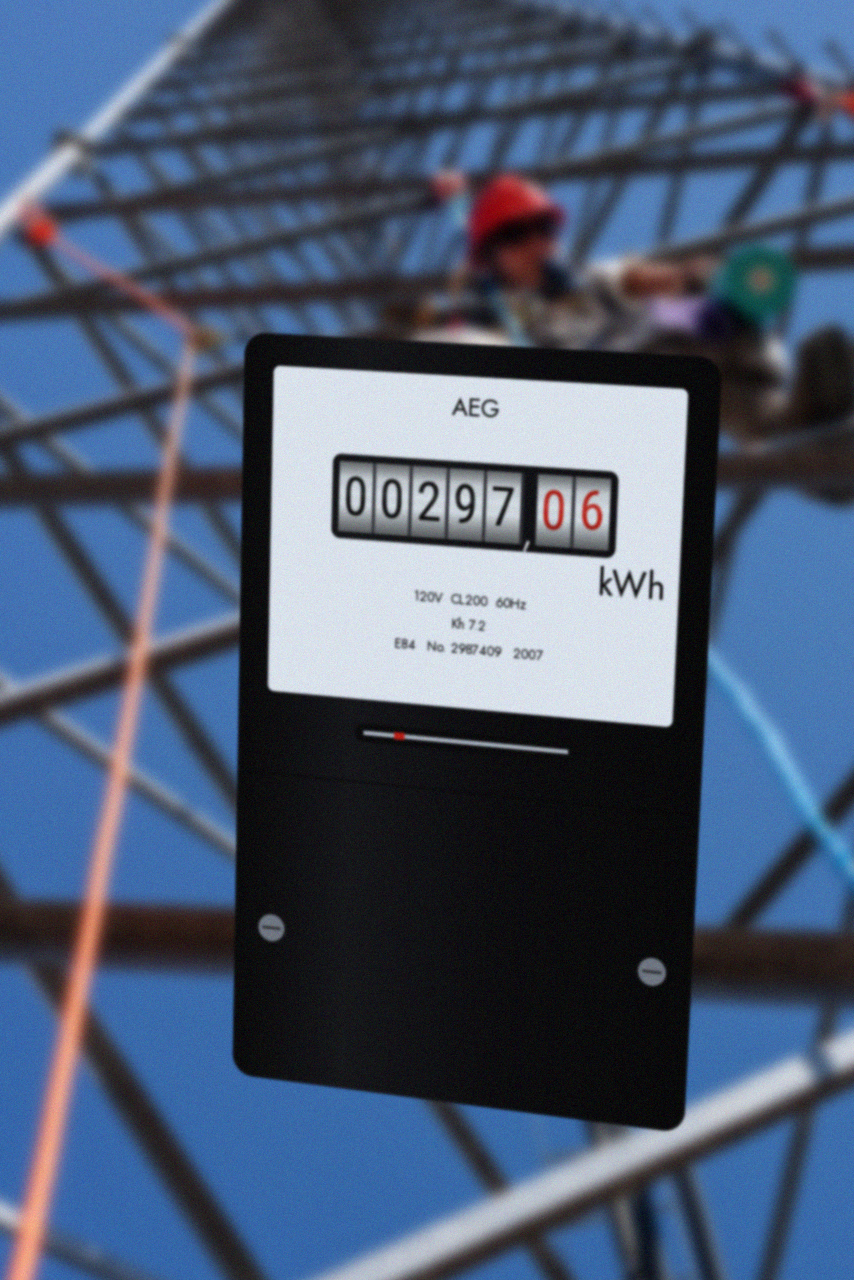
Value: **297.06** kWh
